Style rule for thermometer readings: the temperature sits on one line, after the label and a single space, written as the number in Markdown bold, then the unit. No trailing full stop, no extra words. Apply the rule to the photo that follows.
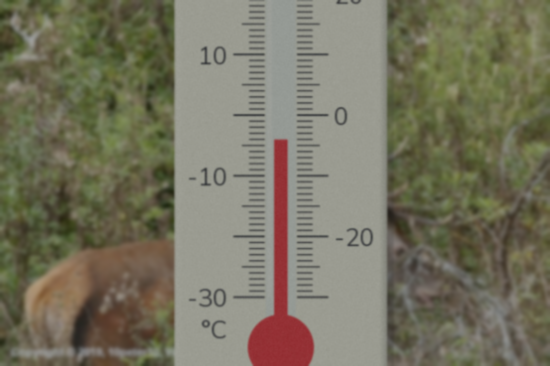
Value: **-4** °C
